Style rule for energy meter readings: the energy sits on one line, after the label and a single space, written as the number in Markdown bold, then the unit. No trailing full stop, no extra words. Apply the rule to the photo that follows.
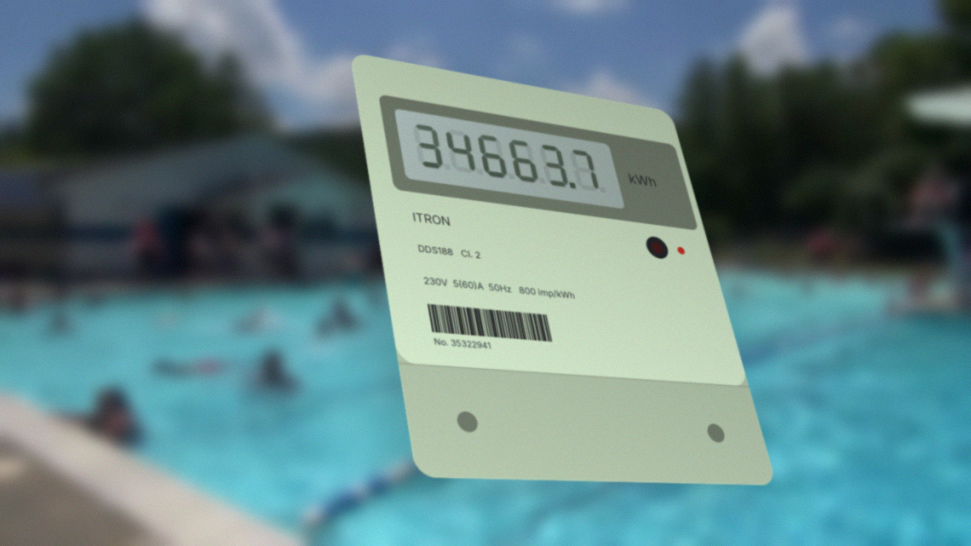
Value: **34663.7** kWh
